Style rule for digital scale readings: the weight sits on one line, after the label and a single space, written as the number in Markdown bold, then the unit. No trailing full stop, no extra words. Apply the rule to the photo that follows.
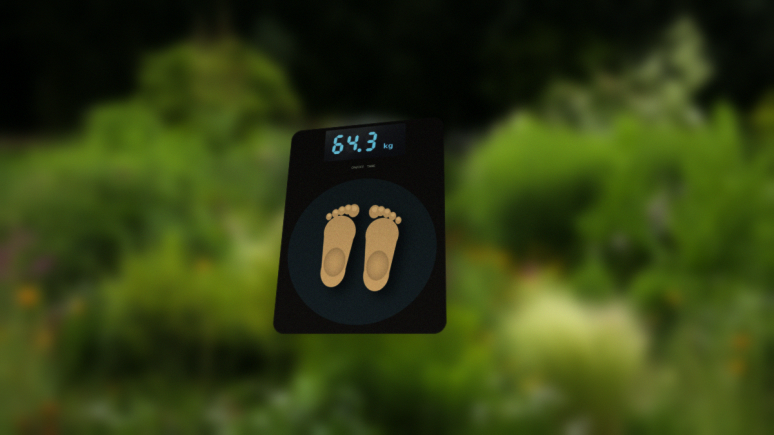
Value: **64.3** kg
